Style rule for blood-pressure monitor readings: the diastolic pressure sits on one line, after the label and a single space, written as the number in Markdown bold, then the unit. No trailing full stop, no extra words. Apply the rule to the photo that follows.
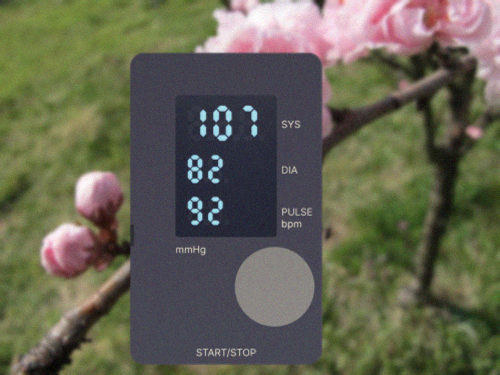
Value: **82** mmHg
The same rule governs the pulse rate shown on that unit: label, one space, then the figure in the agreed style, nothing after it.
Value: **92** bpm
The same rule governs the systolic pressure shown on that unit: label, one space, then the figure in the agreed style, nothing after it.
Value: **107** mmHg
